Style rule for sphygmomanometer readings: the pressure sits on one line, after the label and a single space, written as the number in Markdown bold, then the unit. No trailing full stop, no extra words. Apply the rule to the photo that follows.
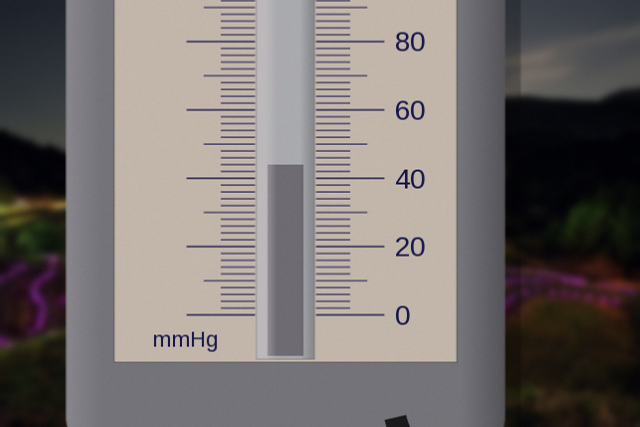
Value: **44** mmHg
